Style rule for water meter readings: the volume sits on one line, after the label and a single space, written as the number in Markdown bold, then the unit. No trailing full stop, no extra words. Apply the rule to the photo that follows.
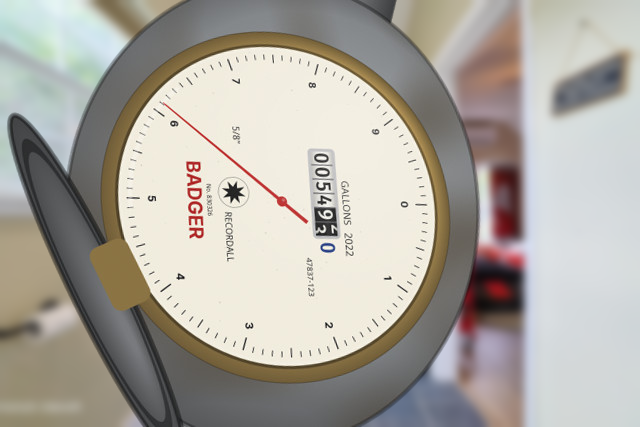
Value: **54926.1** gal
